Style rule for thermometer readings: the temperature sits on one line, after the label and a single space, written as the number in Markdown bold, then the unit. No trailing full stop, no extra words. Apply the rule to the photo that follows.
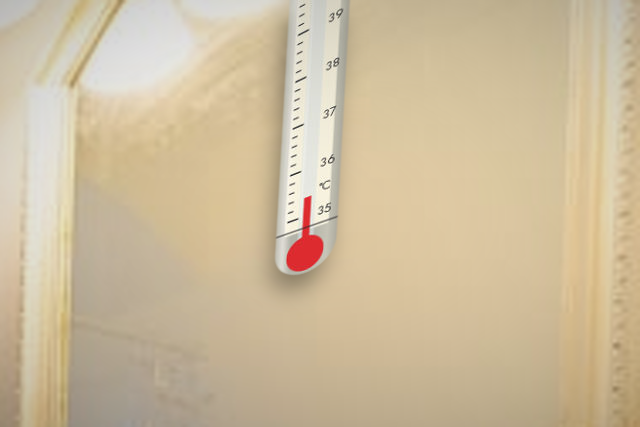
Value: **35.4** °C
